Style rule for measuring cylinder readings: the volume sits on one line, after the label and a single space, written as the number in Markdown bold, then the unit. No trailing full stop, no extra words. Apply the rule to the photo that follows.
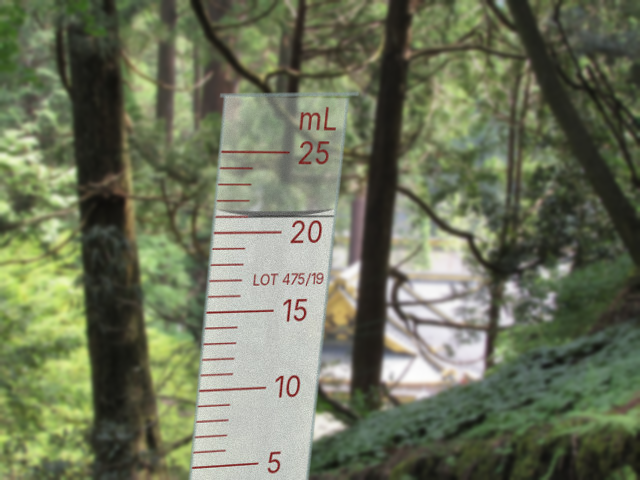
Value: **21** mL
